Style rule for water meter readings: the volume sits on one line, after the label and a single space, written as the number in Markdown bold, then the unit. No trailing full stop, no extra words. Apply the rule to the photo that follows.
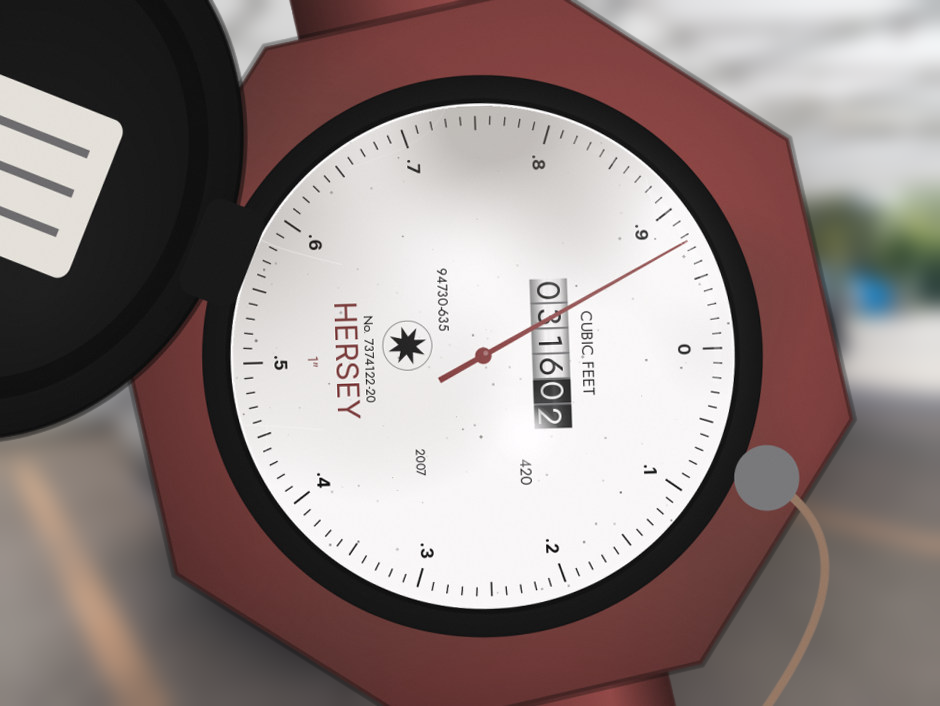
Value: **31601.92** ft³
